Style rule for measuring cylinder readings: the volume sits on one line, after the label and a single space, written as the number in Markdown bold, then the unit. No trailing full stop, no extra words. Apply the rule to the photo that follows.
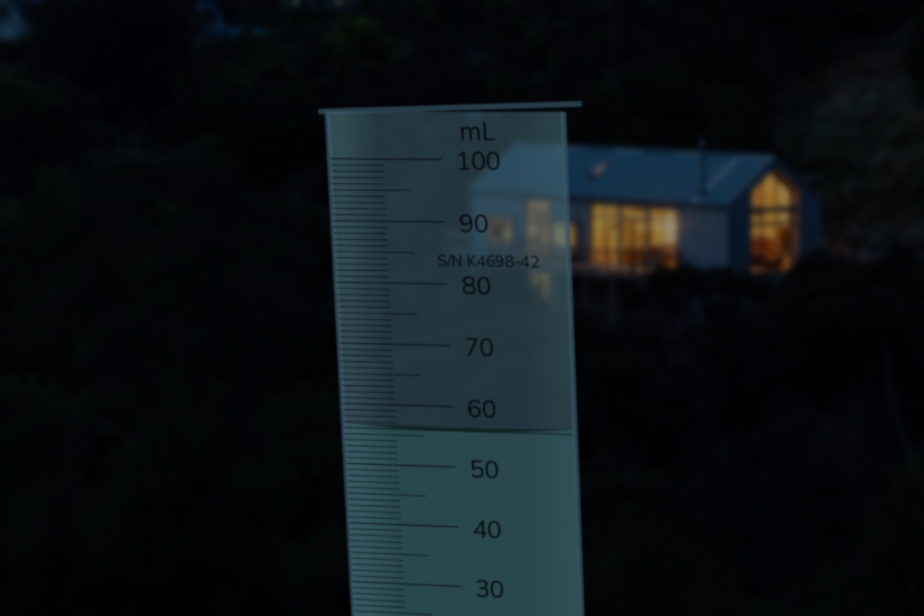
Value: **56** mL
